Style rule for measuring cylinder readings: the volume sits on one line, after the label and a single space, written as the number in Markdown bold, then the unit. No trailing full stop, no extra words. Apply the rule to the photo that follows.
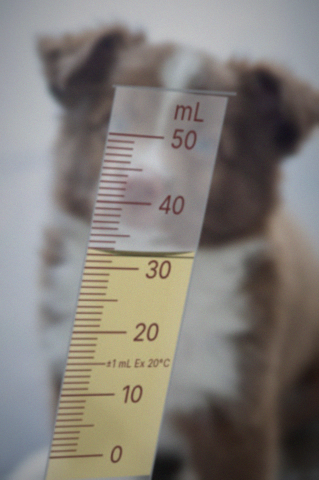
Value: **32** mL
